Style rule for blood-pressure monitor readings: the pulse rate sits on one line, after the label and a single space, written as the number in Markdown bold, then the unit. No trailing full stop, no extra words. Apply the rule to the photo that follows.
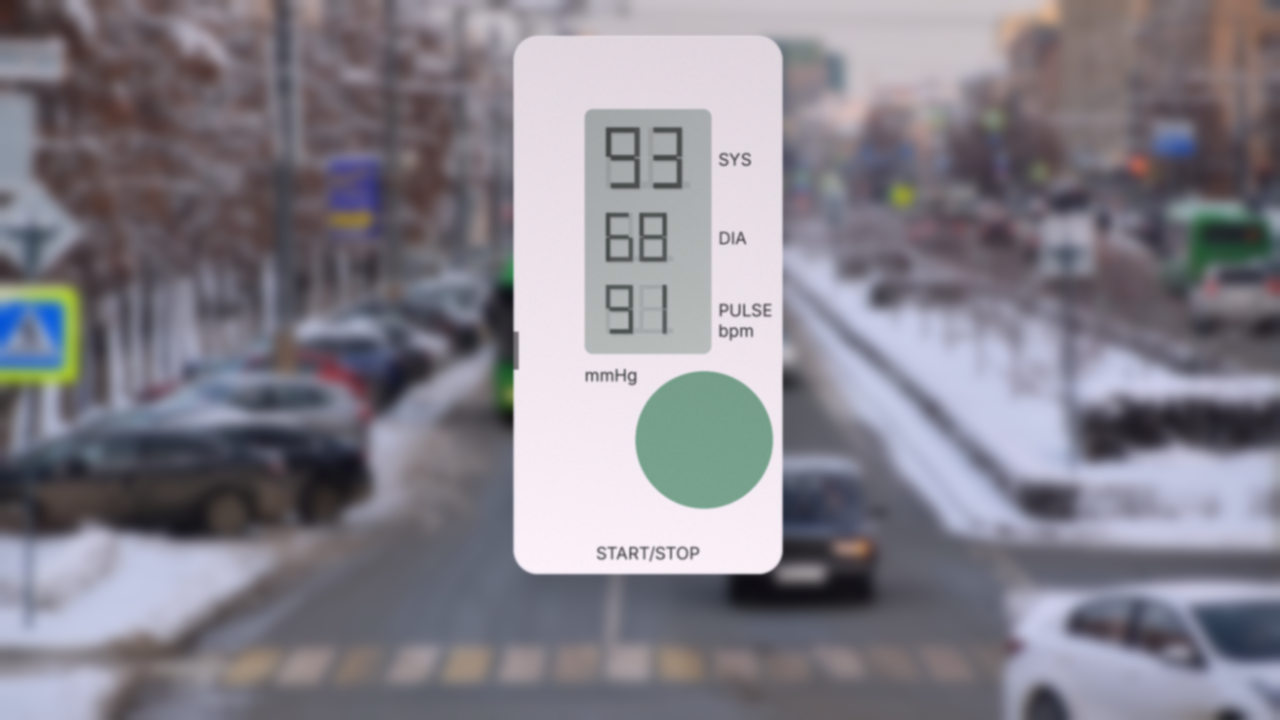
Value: **91** bpm
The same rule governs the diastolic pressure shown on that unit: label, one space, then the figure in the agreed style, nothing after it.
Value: **68** mmHg
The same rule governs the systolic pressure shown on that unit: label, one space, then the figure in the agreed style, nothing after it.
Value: **93** mmHg
